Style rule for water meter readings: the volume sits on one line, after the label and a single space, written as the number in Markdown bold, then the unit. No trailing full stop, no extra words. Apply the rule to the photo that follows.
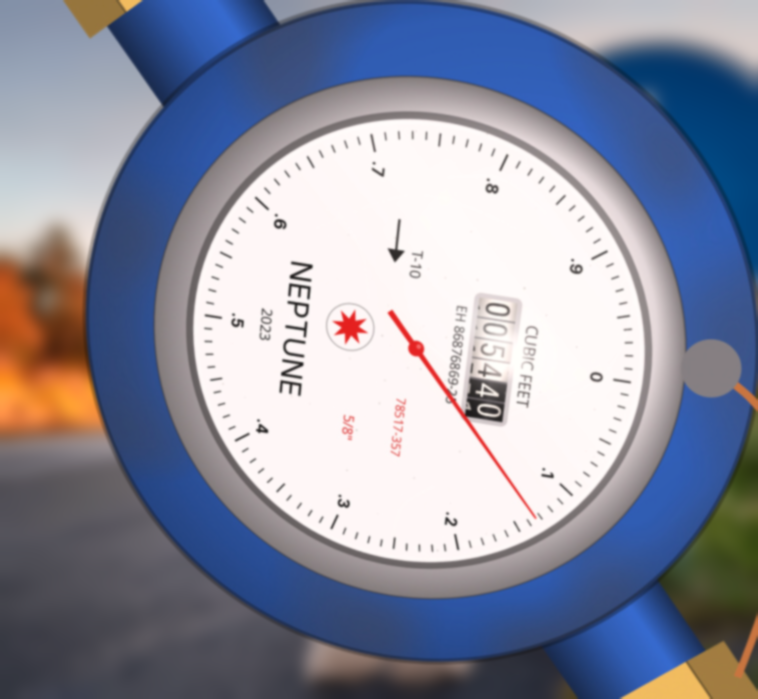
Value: **5440.13** ft³
